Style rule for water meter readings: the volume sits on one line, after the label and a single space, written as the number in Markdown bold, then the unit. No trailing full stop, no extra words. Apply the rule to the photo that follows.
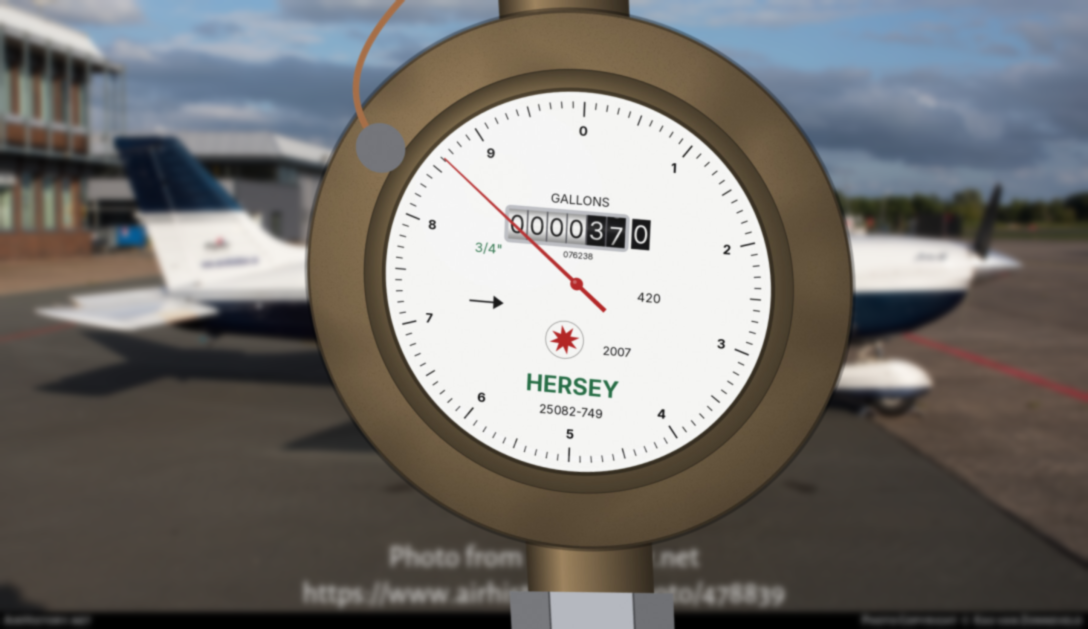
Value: **368.6** gal
